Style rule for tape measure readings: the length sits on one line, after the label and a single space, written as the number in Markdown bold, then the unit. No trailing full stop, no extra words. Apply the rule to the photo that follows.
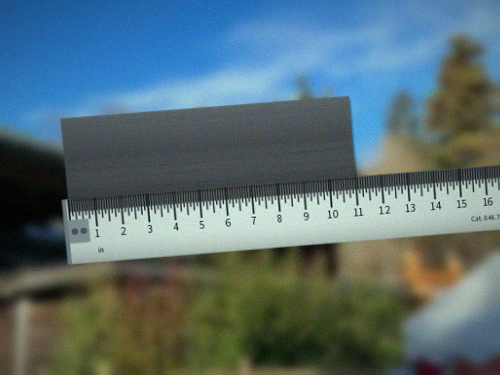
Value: **11** in
